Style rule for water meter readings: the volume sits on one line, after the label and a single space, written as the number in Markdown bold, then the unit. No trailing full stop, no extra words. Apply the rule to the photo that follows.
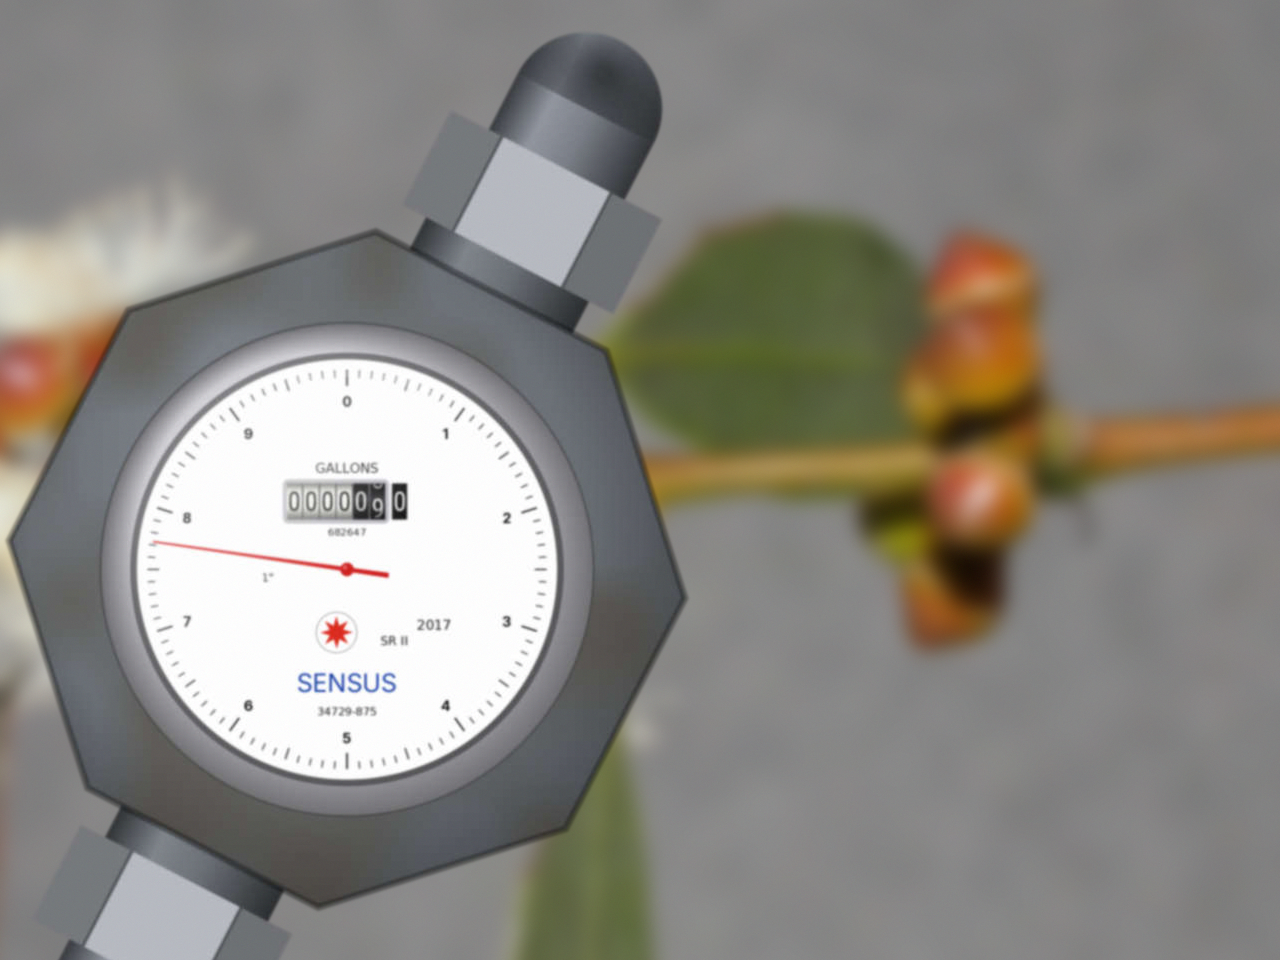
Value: **87.7** gal
